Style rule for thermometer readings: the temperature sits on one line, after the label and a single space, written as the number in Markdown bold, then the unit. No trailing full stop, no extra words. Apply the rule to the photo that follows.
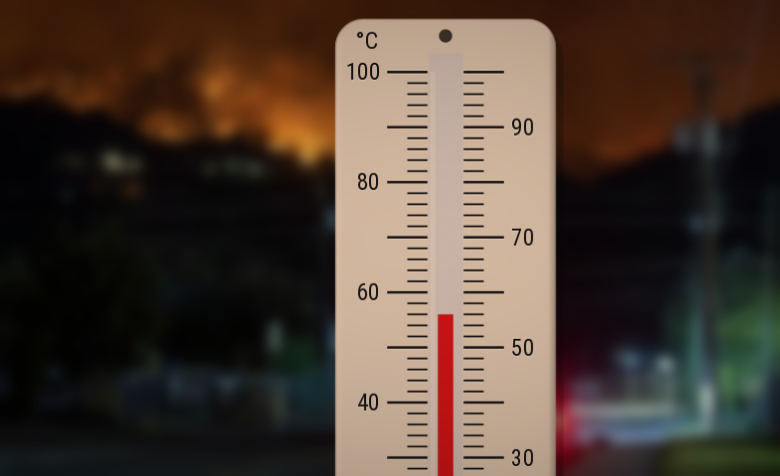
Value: **56** °C
